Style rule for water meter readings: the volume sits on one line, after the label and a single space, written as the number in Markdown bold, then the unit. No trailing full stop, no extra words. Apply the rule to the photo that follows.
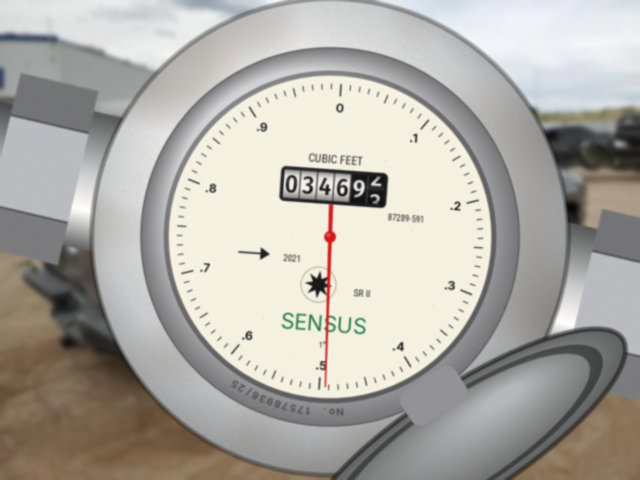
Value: **34692.49** ft³
